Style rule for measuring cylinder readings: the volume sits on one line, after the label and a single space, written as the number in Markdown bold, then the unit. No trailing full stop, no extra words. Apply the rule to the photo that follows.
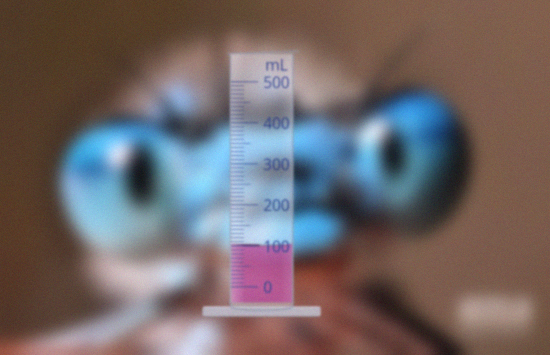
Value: **100** mL
